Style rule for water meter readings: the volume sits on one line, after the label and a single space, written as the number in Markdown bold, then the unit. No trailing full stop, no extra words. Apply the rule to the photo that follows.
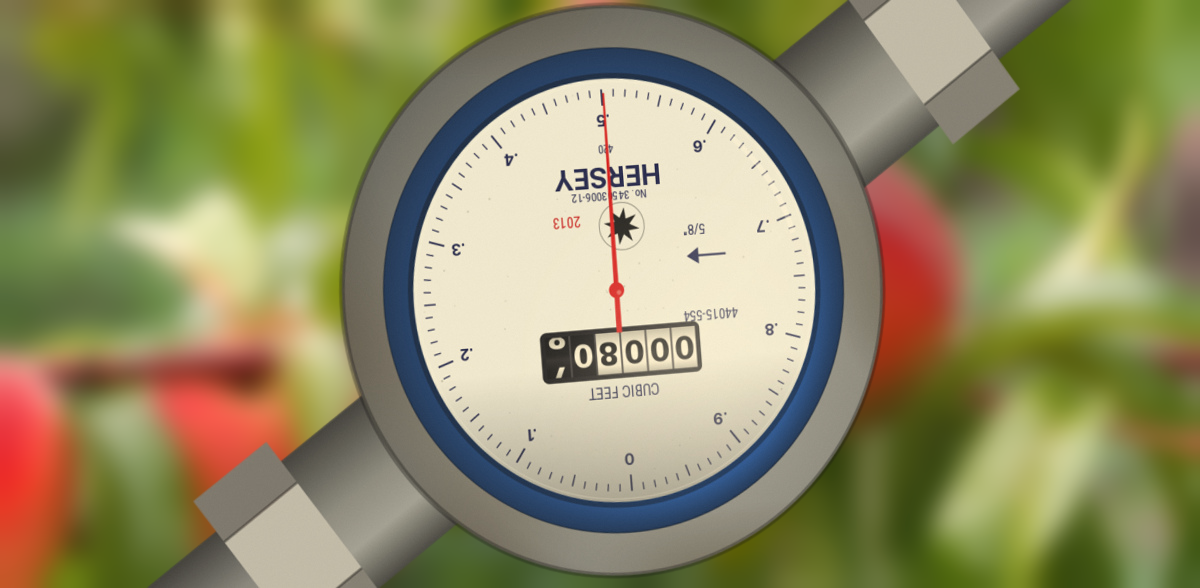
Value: **807.50** ft³
